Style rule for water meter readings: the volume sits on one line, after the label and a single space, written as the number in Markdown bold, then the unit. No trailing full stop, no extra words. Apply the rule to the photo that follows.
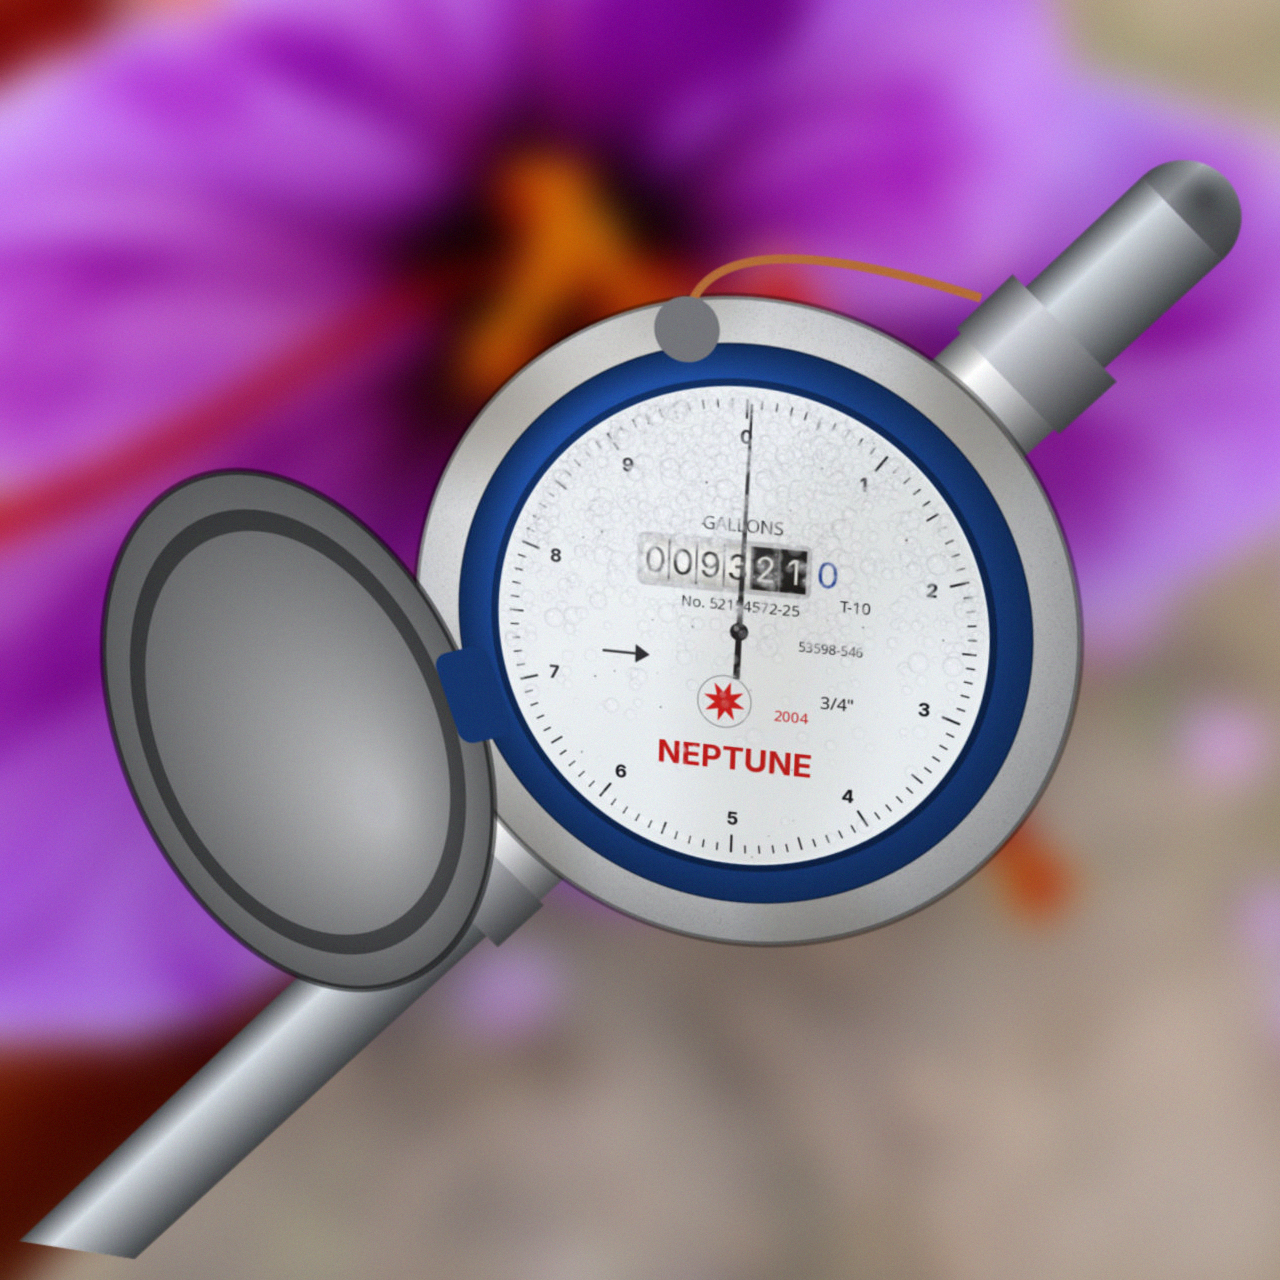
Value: **93210.0** gal
